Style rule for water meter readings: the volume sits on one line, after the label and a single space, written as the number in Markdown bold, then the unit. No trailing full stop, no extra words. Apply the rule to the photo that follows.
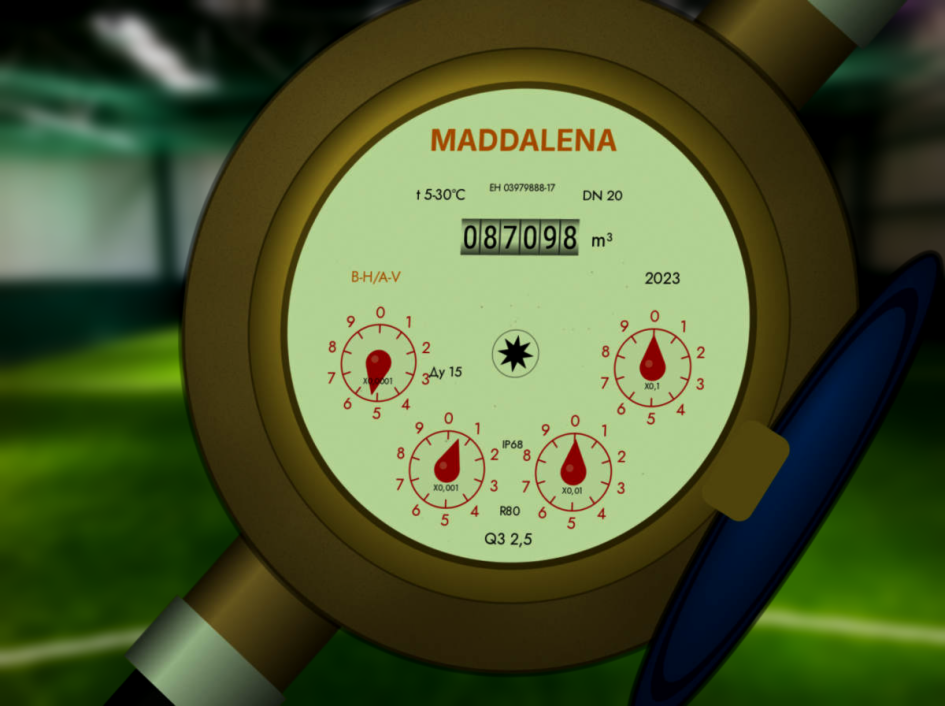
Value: **87098.0005** m³
